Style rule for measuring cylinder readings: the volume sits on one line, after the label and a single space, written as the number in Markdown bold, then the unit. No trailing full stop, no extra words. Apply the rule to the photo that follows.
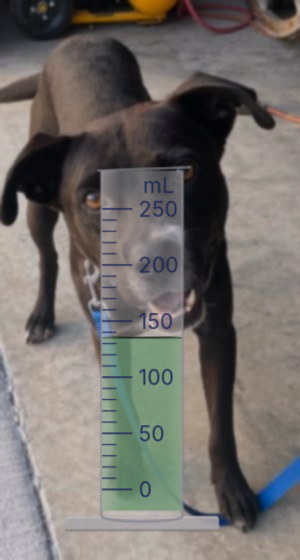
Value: **135** mL
